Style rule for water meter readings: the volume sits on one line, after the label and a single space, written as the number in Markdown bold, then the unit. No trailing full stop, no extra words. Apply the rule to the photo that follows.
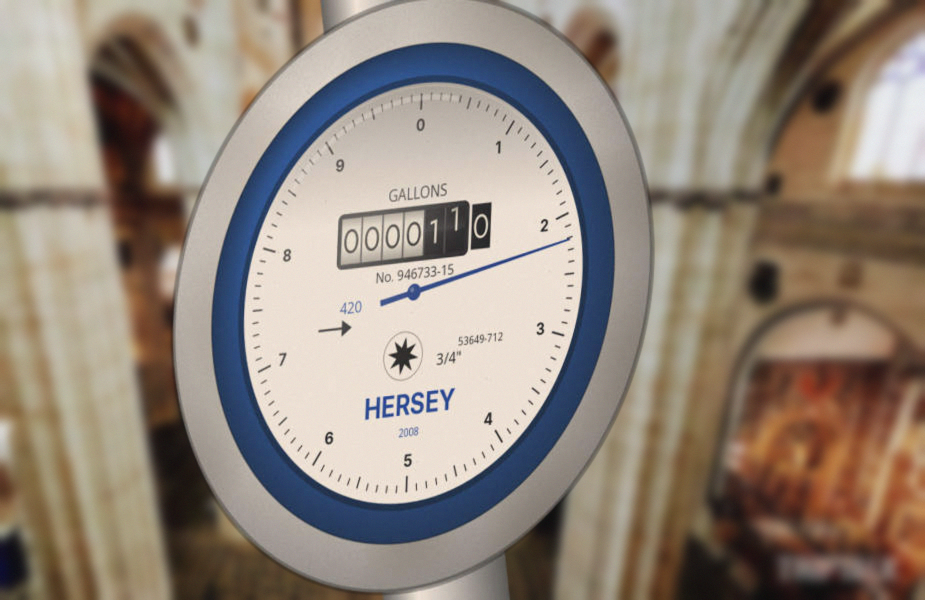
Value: **112.2** gal
